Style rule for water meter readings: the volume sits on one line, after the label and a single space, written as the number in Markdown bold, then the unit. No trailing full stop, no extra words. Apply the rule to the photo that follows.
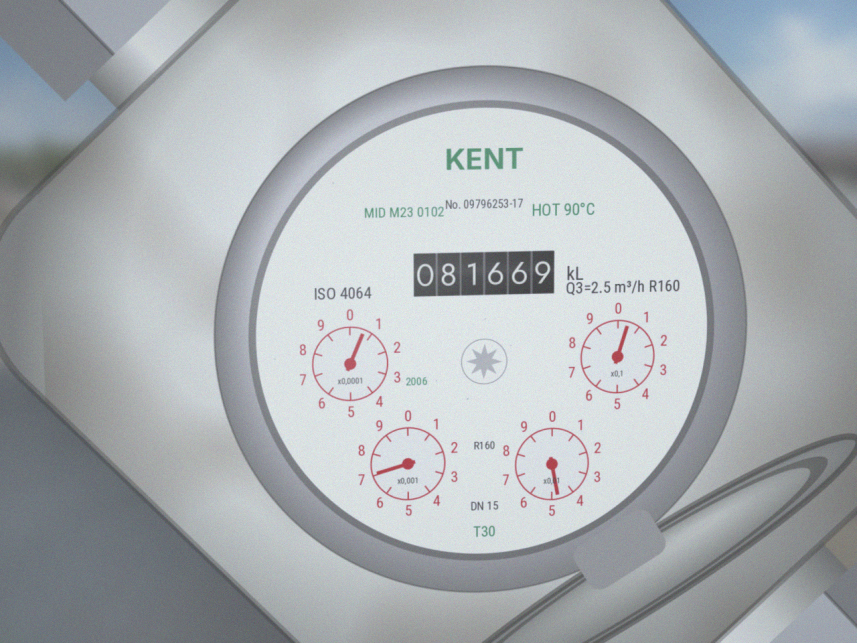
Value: **81669.0470** kL
